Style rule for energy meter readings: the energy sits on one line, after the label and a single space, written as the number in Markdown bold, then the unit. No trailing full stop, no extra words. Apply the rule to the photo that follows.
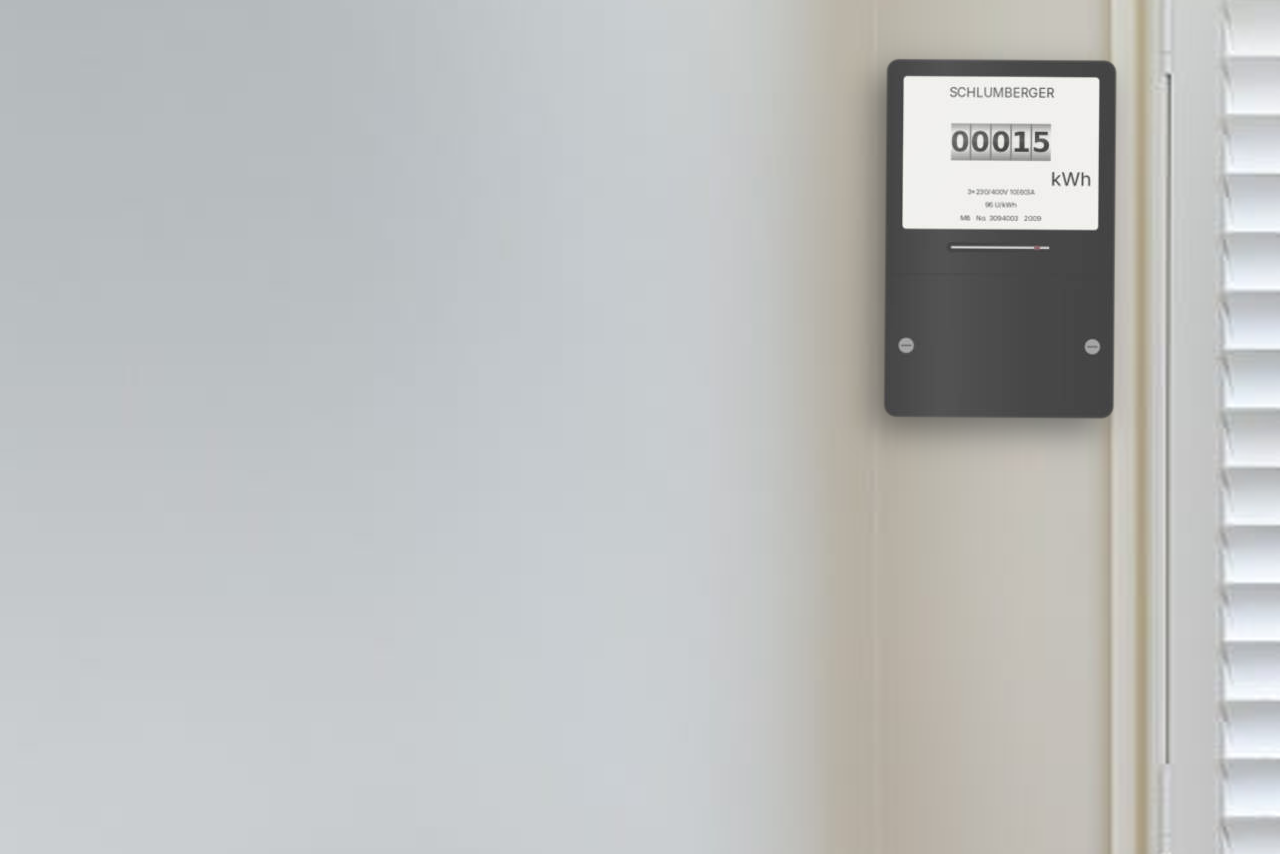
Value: **15** kWh
